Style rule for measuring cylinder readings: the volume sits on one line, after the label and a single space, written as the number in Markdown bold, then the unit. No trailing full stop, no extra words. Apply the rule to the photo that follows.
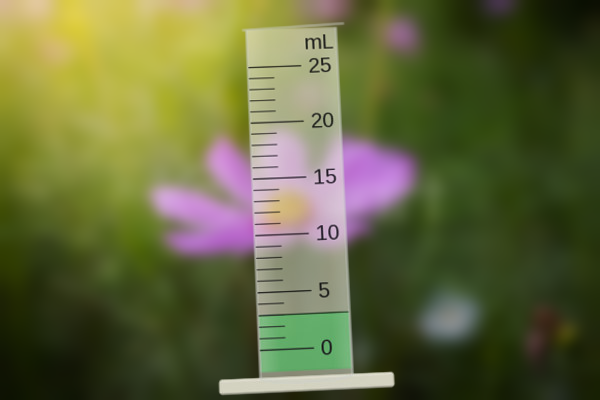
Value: **3** mL
